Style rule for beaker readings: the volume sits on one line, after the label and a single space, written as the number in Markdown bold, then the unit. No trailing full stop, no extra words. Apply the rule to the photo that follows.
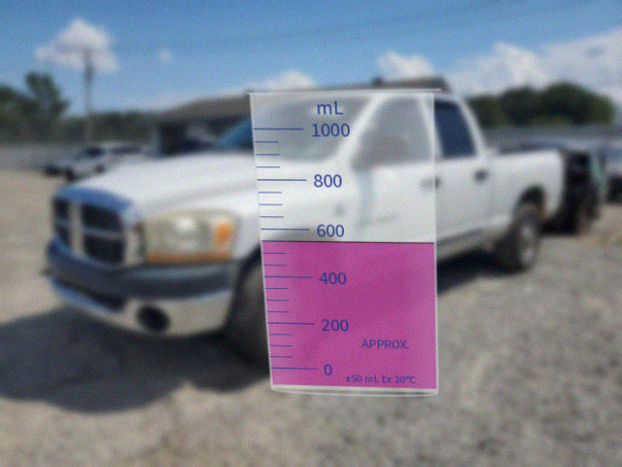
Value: **550** mL
